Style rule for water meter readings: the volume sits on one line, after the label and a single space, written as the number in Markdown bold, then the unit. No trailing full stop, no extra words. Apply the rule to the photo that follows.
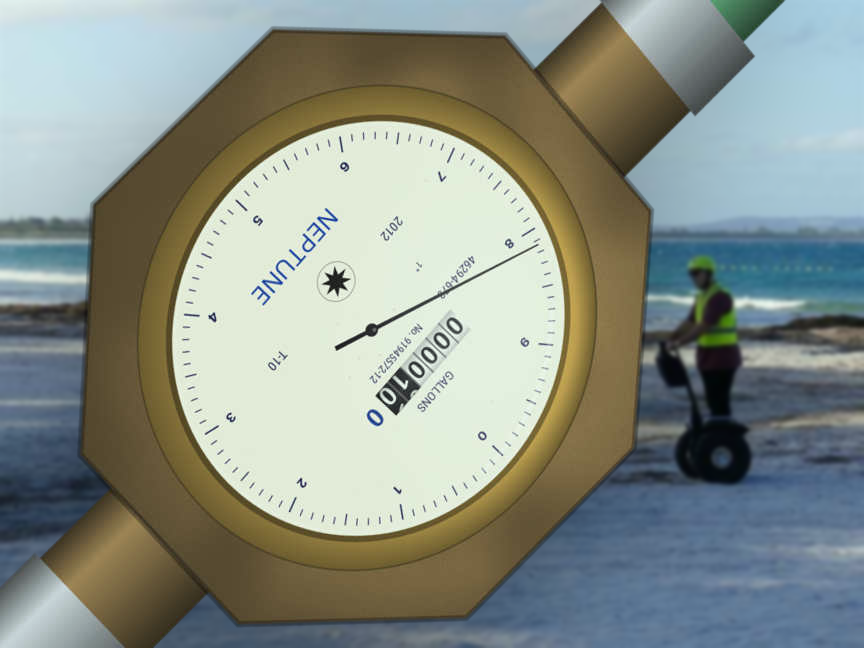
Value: **98.1** gal
